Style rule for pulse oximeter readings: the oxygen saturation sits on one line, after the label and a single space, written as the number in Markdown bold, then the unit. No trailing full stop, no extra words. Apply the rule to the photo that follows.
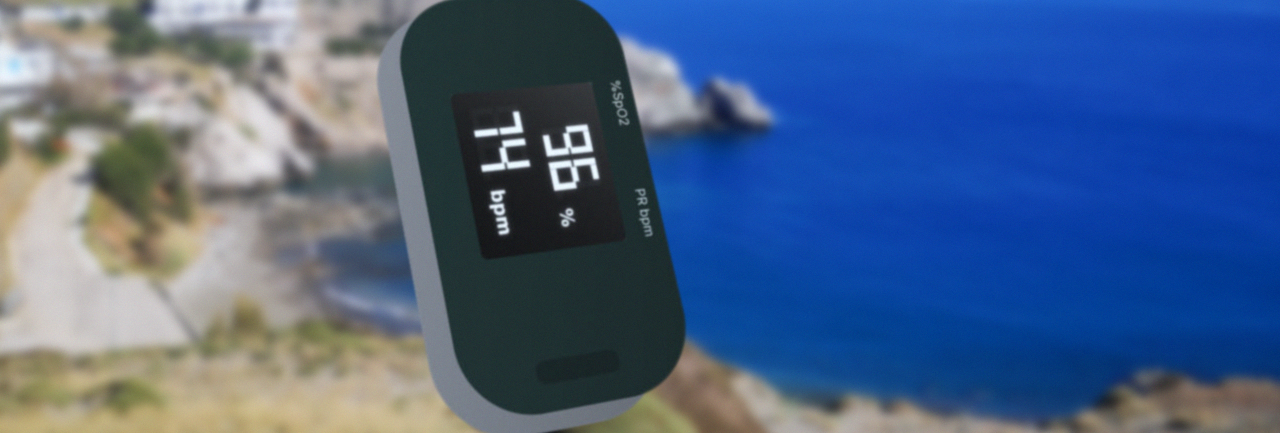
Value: **96** %
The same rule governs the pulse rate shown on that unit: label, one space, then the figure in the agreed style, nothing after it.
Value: **74** bpm
